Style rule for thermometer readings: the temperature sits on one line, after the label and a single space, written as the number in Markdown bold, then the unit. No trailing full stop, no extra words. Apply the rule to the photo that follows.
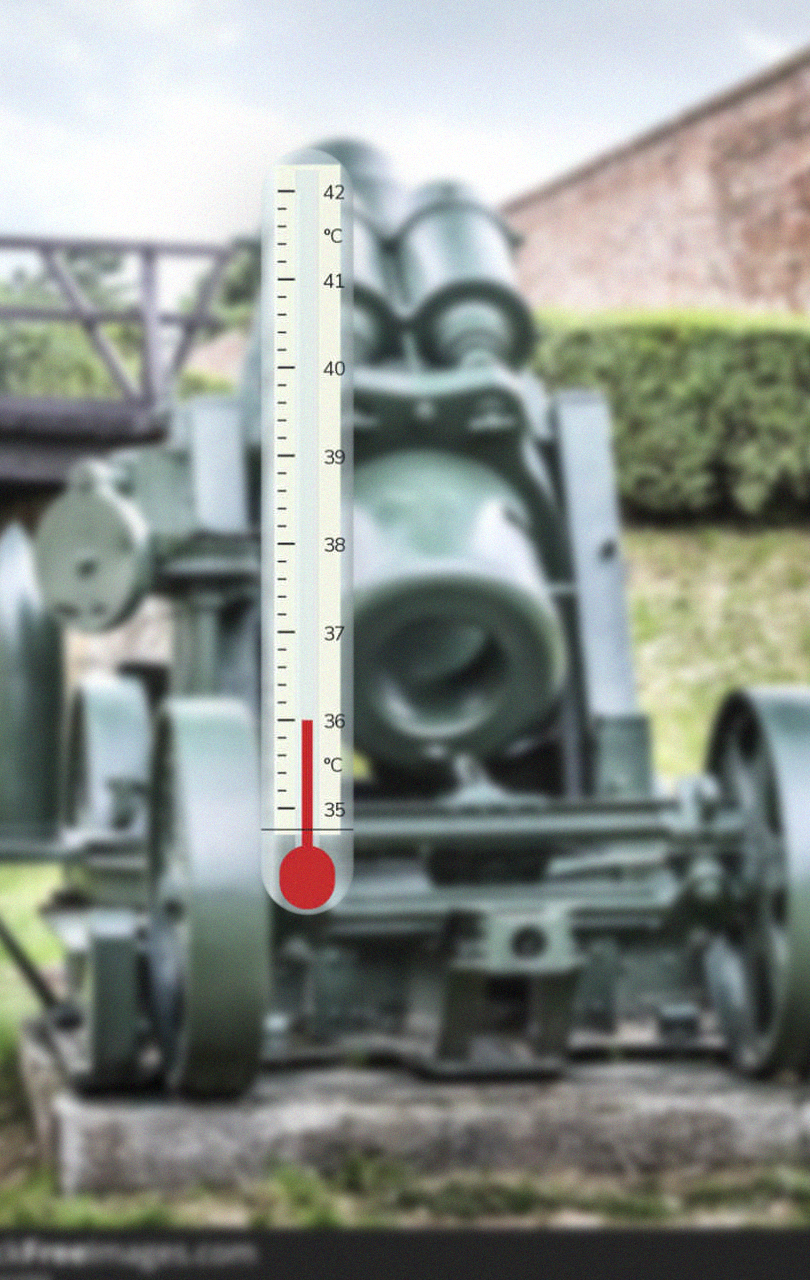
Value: **36** °C
